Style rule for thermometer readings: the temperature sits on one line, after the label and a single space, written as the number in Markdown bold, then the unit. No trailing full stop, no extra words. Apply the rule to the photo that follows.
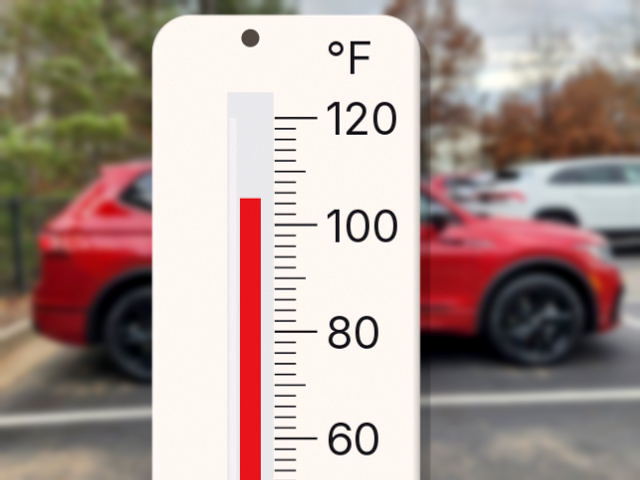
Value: **105** °F
